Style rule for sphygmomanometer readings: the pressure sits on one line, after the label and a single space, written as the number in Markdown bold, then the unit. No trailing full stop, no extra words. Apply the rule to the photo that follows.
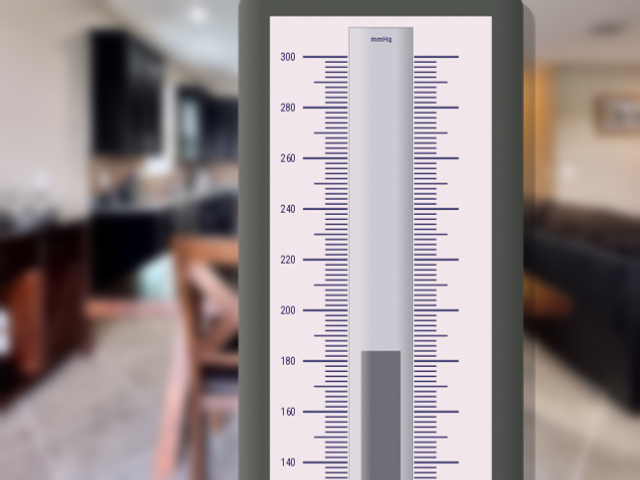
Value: **184** mmHg
